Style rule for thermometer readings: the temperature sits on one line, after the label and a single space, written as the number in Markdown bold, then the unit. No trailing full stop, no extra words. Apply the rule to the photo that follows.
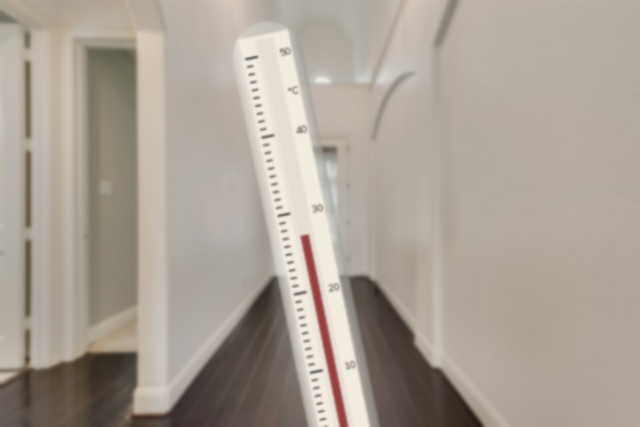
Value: **27** °C
